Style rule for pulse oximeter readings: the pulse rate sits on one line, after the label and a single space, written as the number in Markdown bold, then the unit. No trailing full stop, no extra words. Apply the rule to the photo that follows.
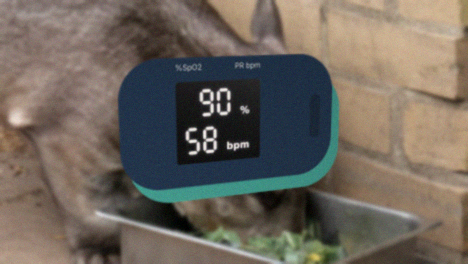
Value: **58** bpm
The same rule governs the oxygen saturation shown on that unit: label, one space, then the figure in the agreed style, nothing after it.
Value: **90** %
